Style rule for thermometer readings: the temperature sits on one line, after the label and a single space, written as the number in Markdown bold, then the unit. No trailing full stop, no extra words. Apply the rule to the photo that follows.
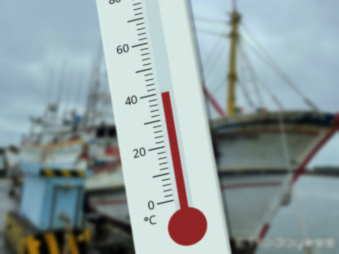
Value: **40** °C
